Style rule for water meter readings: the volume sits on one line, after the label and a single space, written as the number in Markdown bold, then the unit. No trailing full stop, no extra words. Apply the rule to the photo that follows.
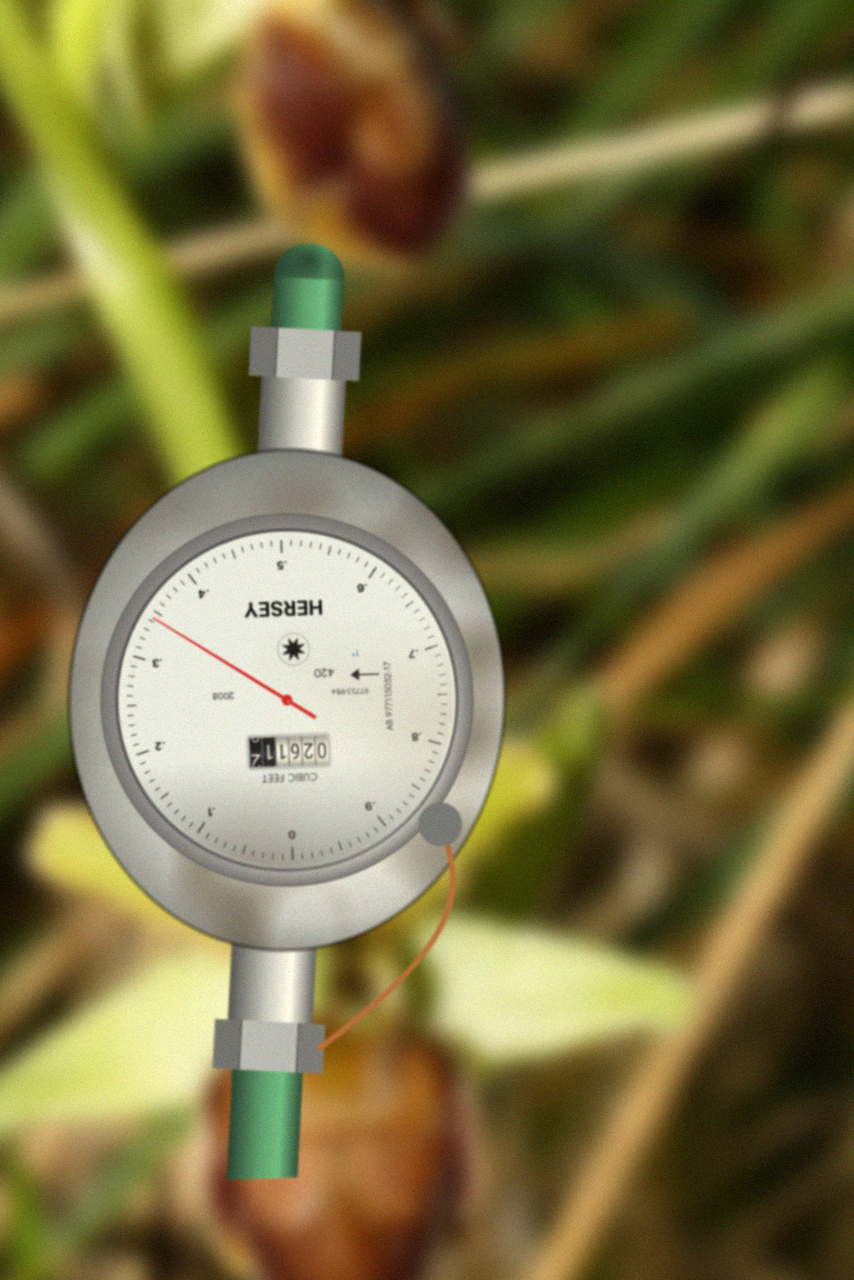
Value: **26112.34** ft³
